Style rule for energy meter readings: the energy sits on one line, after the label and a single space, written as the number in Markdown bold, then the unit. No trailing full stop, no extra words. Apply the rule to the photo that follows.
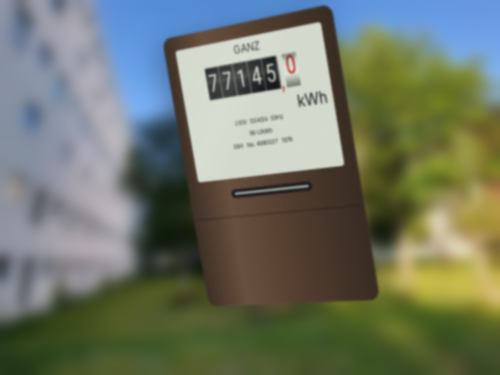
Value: **77145.0** kWh
